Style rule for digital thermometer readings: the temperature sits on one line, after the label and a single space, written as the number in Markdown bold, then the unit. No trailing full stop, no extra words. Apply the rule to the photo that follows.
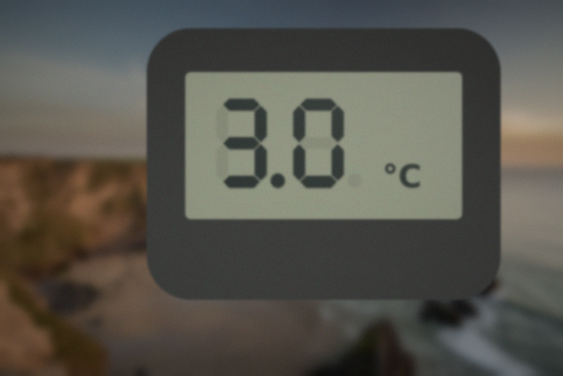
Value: **3.0** °C
